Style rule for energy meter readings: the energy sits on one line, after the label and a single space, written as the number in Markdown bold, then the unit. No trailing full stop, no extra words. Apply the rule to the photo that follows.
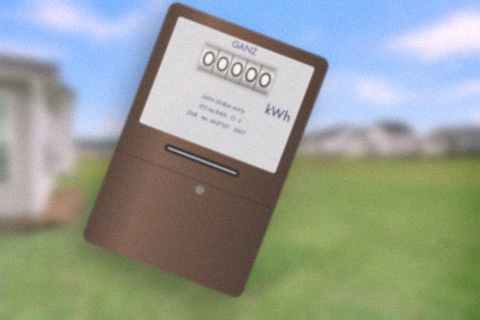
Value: **0** kWh
